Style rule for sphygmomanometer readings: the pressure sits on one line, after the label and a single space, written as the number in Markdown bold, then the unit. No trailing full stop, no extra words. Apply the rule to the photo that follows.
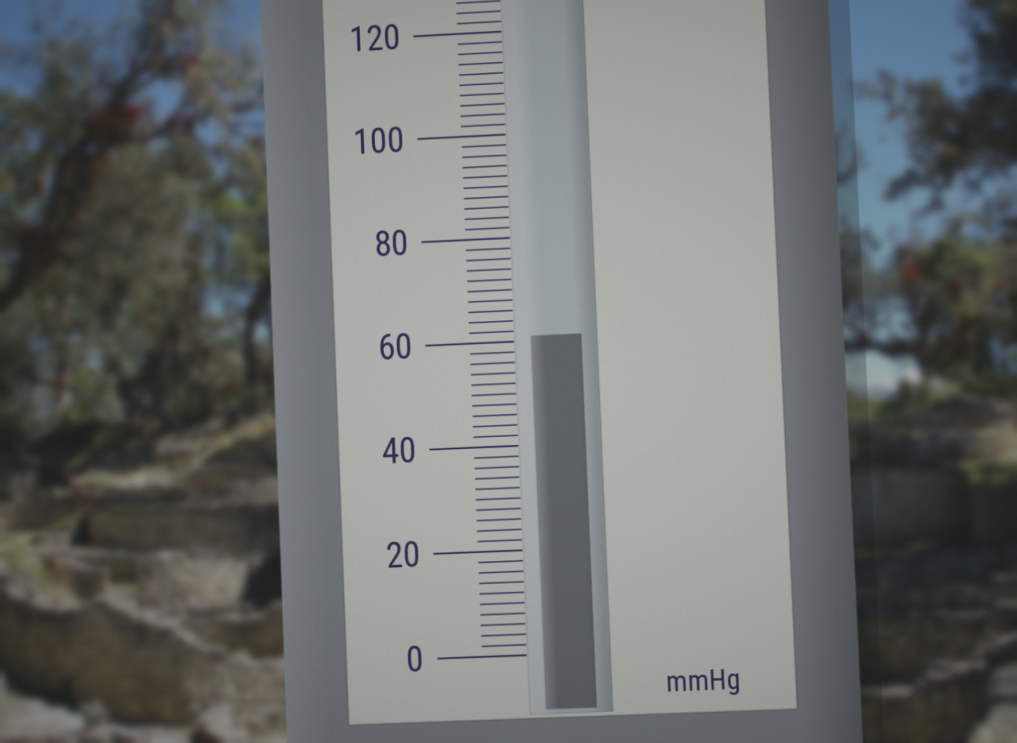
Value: **61** mmHg
